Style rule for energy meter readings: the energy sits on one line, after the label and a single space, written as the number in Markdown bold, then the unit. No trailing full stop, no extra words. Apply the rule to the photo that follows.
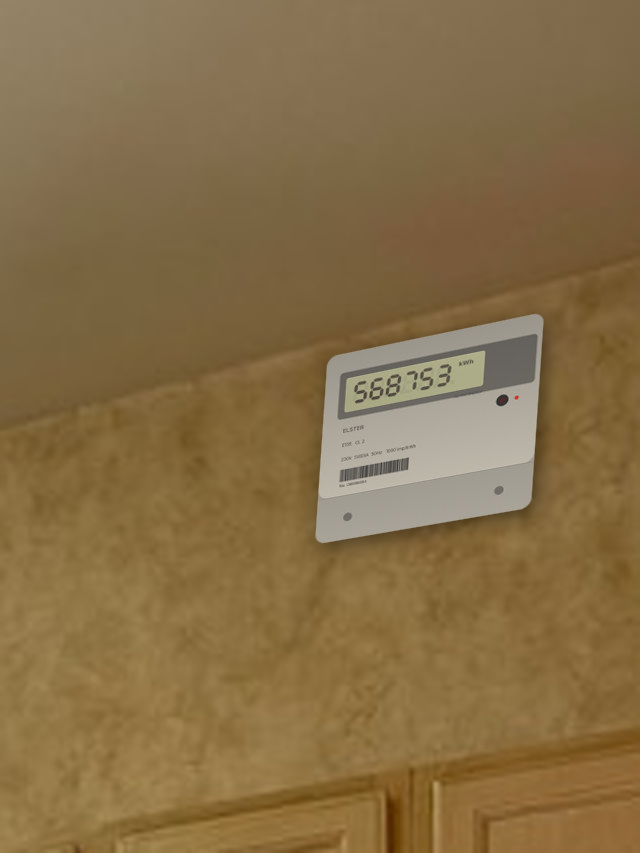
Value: **568753** kWh
